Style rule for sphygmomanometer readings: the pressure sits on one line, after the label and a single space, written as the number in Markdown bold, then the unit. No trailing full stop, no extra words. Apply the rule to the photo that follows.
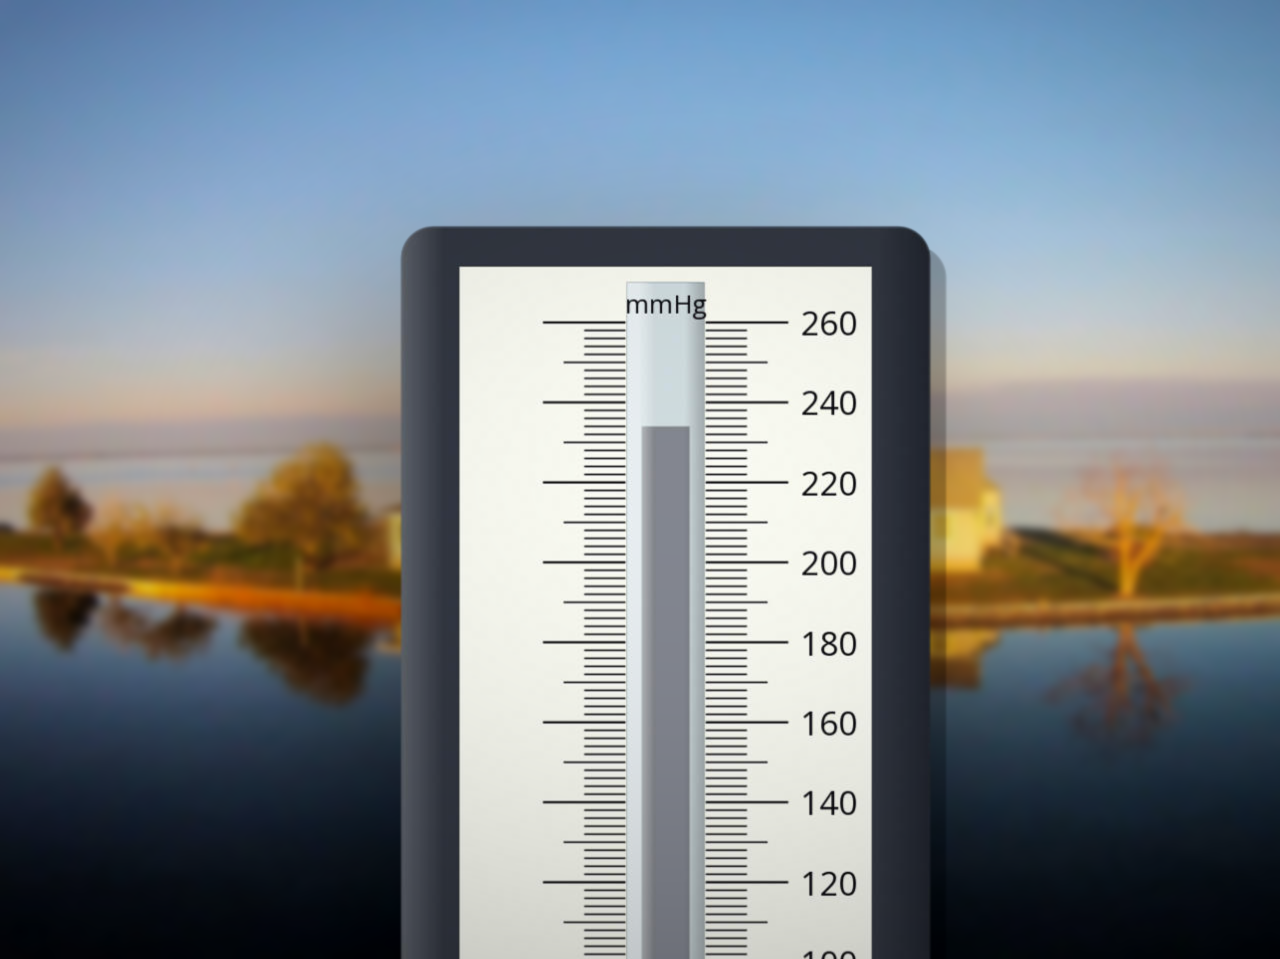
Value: **234** mmHg
